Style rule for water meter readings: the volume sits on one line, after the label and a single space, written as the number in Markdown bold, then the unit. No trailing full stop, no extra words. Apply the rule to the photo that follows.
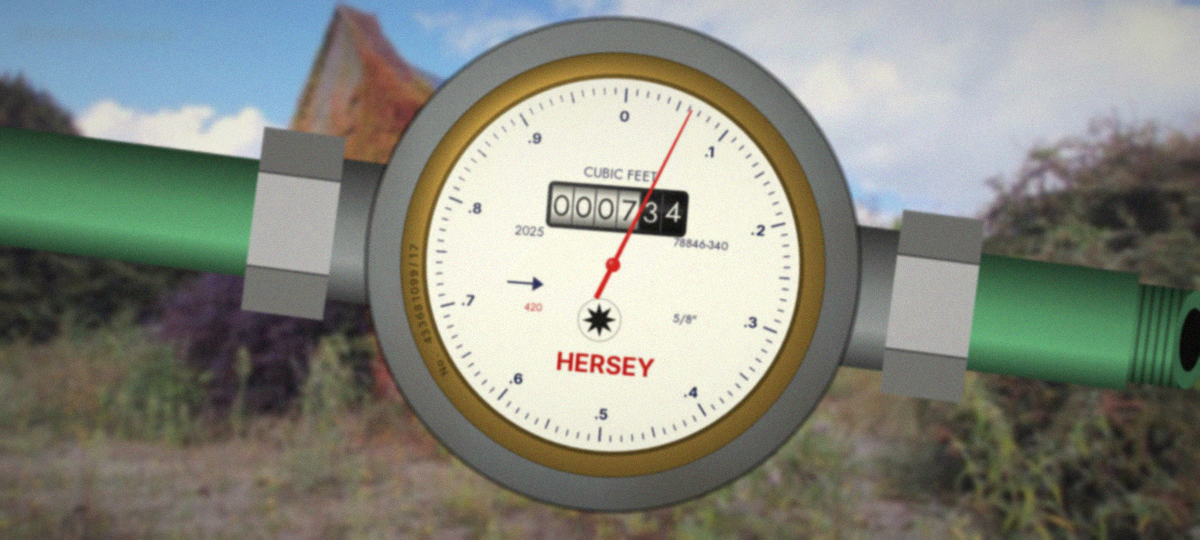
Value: **734.06** ft³
